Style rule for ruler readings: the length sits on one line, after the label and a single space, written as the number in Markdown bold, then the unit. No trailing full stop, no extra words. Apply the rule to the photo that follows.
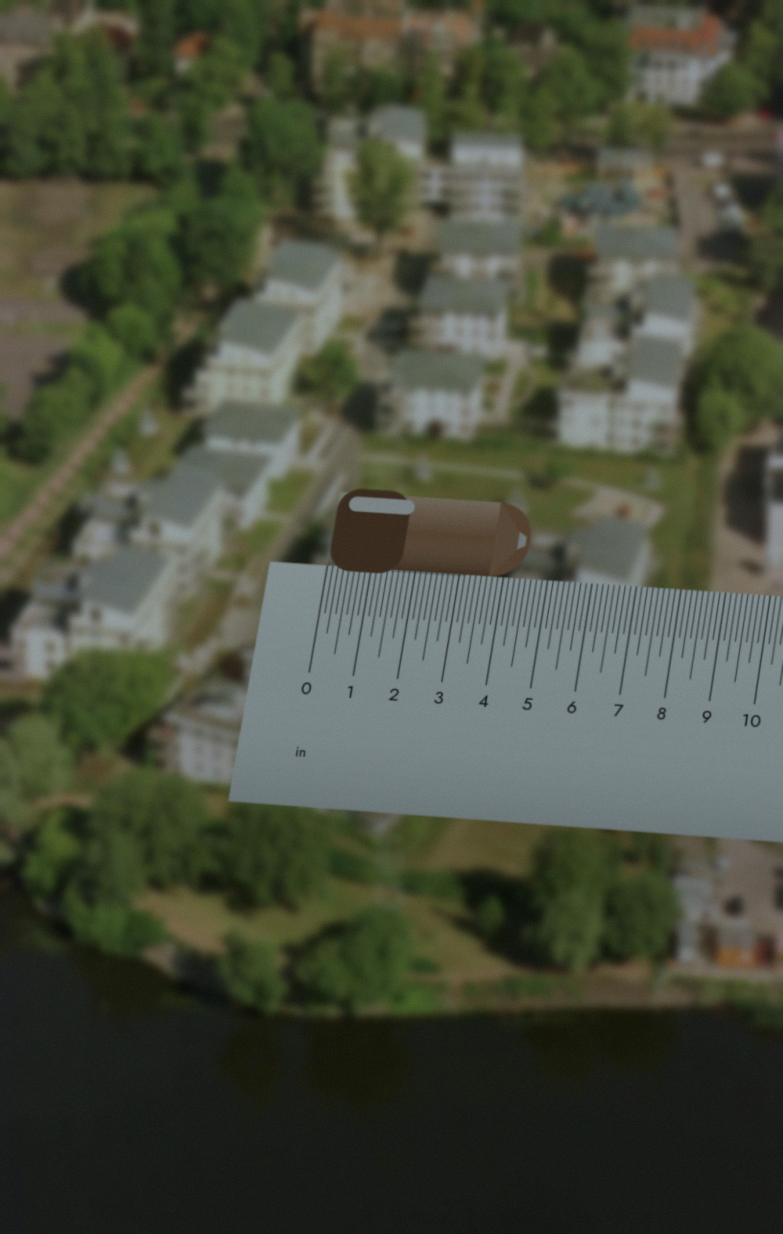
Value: **4.375** in
